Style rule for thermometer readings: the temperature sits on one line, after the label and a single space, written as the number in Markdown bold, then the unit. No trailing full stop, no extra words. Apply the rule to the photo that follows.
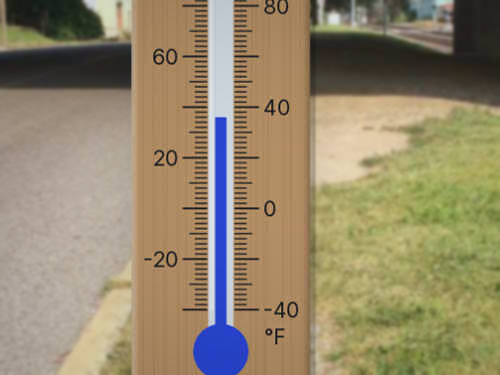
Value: **36** °F
